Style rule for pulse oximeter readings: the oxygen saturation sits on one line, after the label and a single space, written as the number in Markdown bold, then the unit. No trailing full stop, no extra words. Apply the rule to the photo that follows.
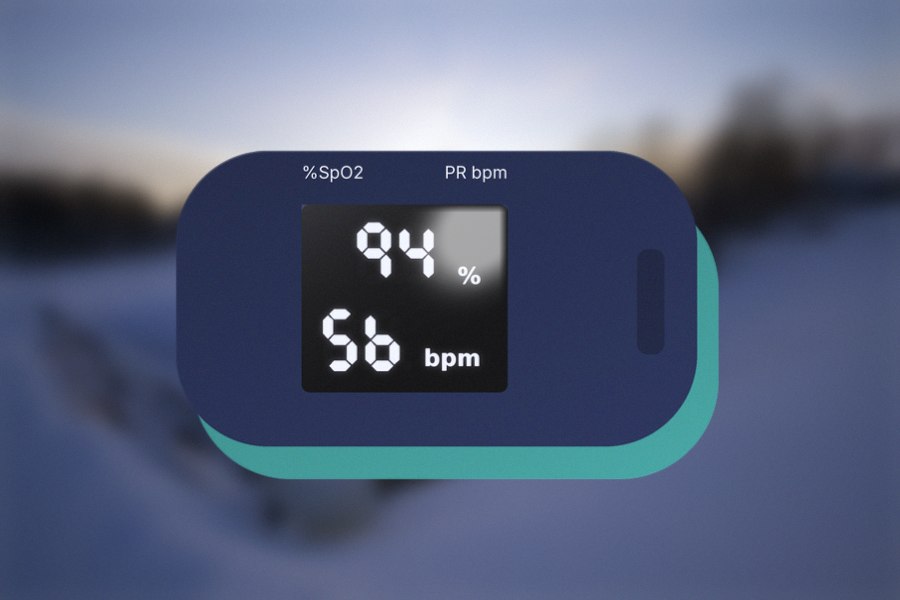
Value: **94** %
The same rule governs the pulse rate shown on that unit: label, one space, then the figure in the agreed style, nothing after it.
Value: **56** bpm
